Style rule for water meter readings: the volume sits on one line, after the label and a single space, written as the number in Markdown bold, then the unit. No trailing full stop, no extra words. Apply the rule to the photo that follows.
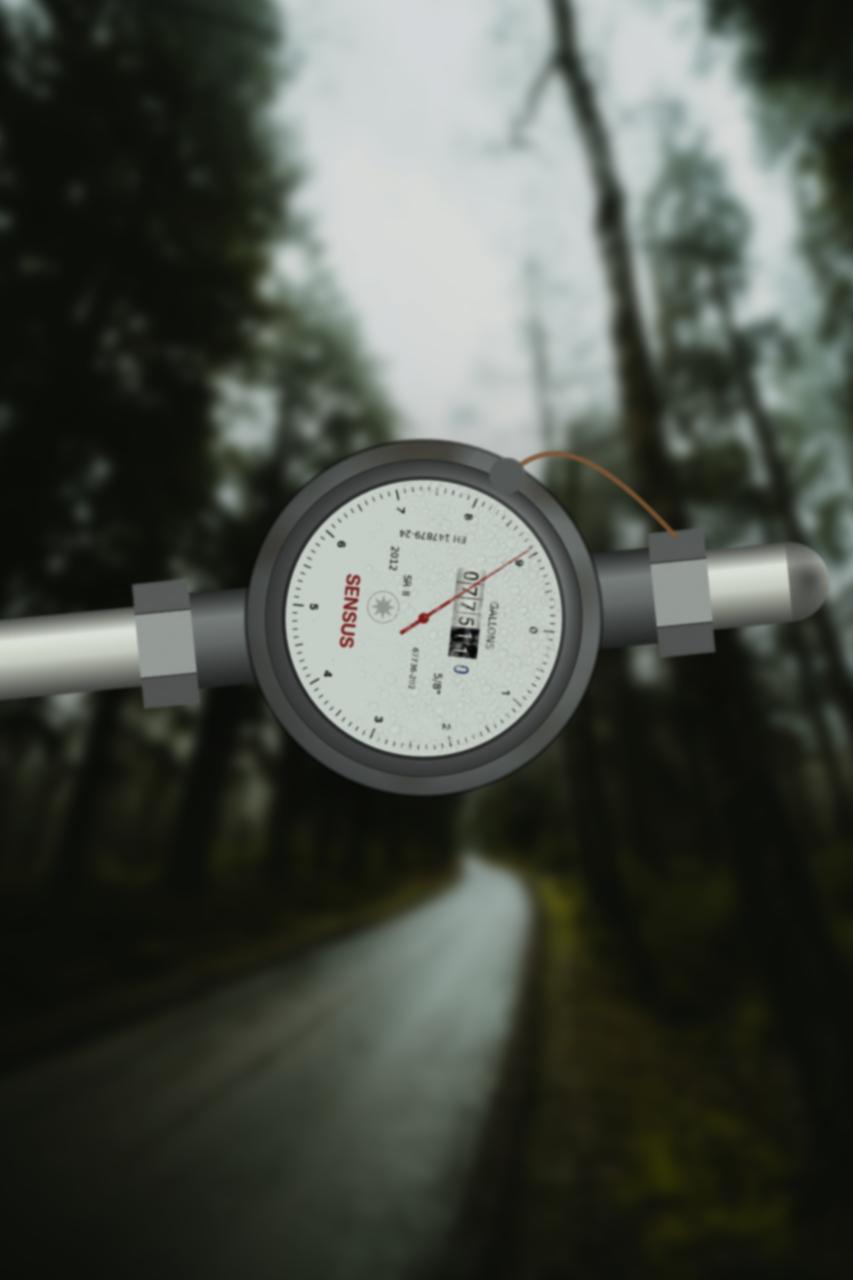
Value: **775108.9** gal
